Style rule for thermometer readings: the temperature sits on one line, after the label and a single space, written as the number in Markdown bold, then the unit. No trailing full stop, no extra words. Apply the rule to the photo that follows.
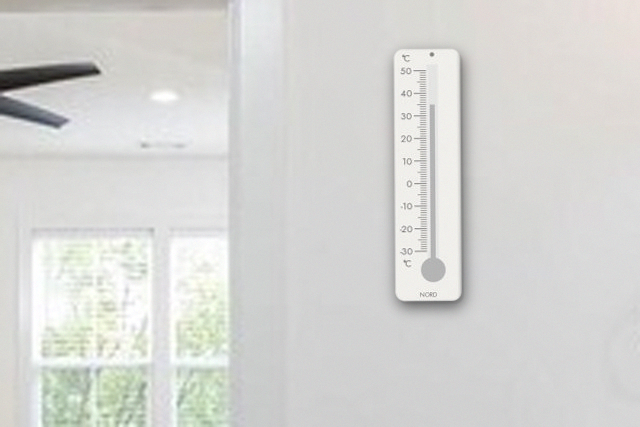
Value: **35** °C
